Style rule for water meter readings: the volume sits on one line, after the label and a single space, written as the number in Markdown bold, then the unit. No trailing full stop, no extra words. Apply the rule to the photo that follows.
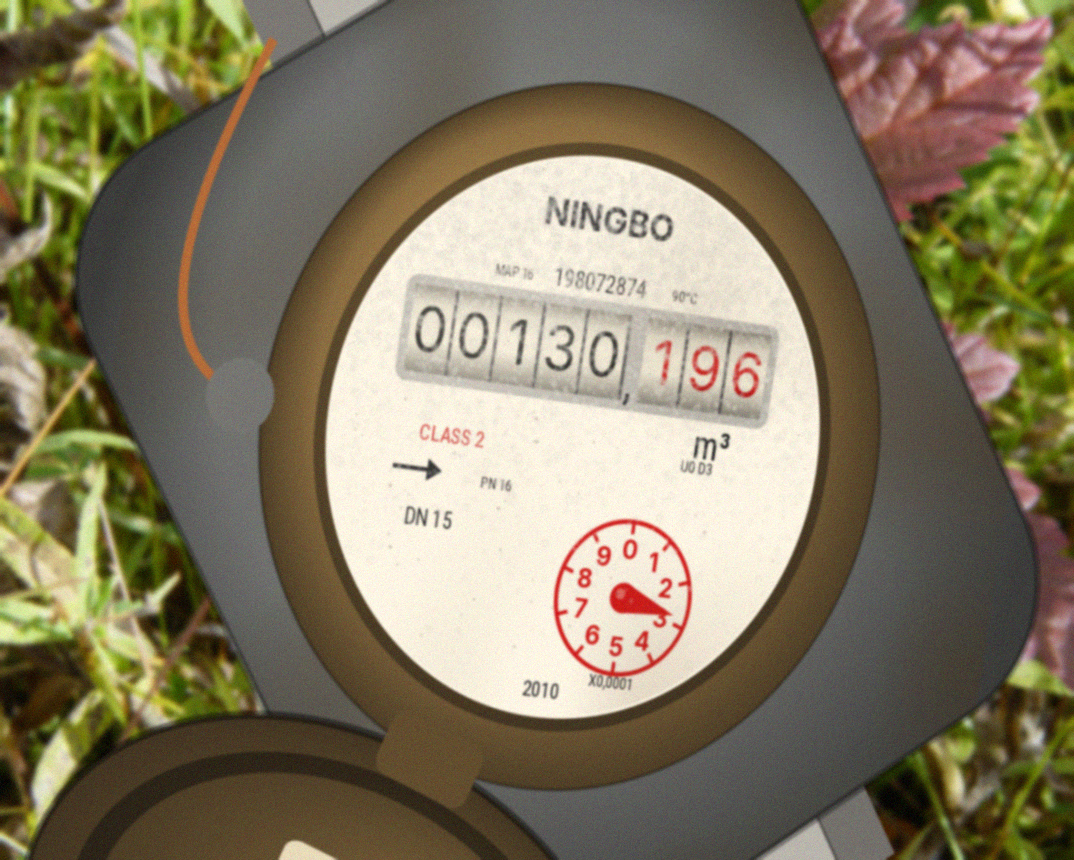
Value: **130.1962** m³
